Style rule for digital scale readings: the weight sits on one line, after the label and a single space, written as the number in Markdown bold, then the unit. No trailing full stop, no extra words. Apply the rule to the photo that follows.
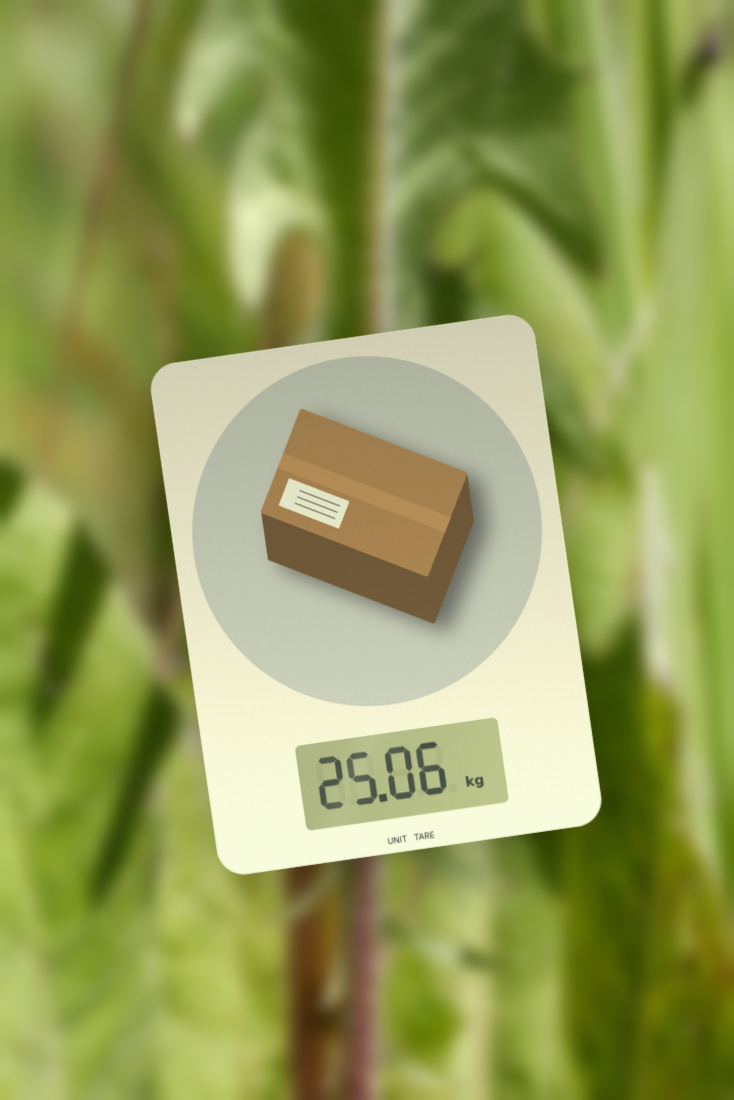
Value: **25.06** kg
